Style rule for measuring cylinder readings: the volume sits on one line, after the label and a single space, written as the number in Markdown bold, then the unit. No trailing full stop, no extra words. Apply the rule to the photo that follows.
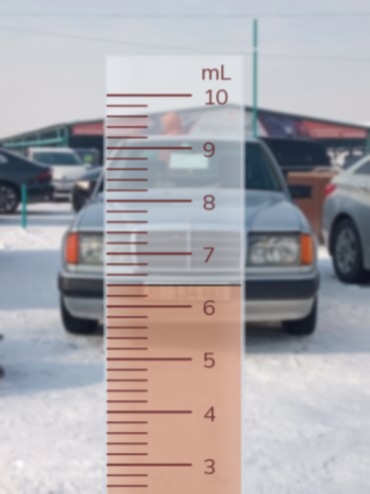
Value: **6.4** mL
